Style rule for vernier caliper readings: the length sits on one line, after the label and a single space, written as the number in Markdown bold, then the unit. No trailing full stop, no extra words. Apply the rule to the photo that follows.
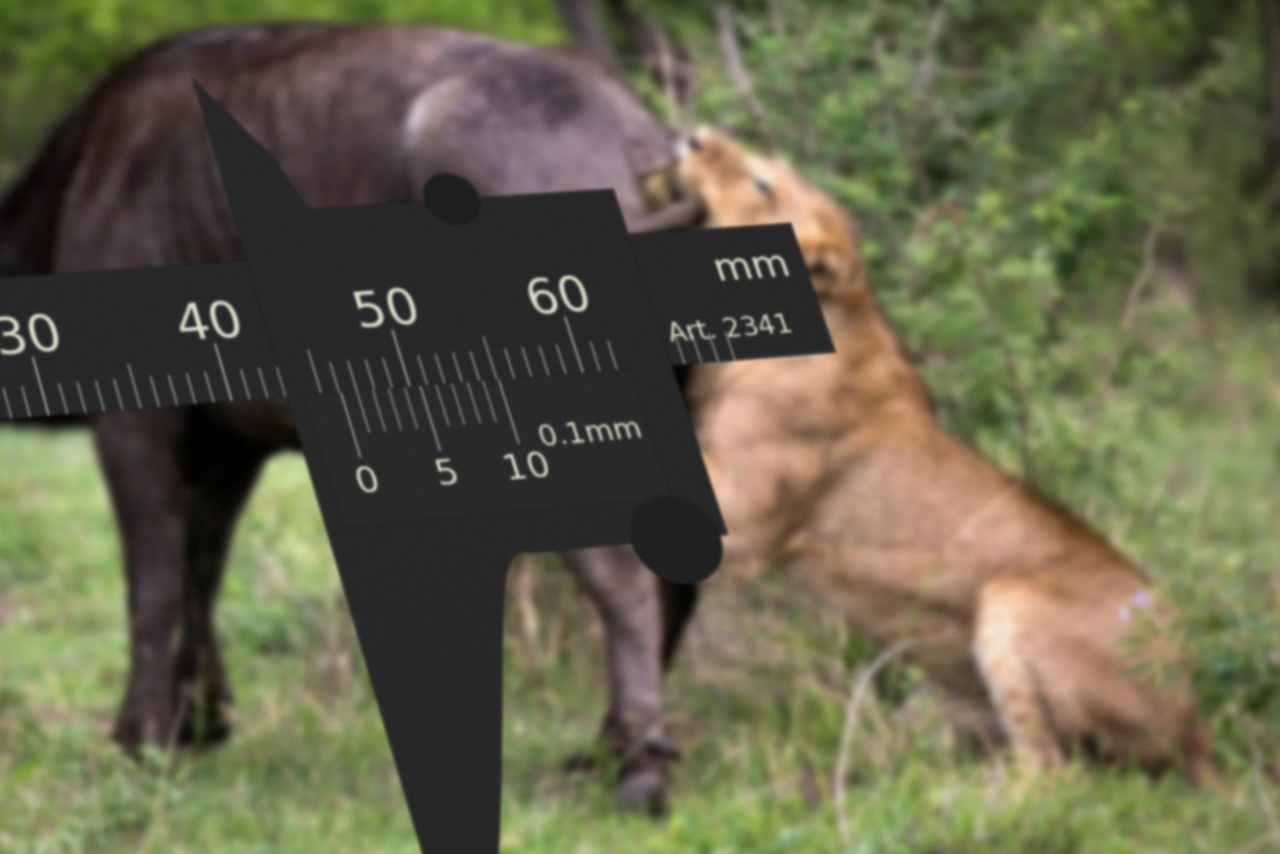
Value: **46.1** mm
